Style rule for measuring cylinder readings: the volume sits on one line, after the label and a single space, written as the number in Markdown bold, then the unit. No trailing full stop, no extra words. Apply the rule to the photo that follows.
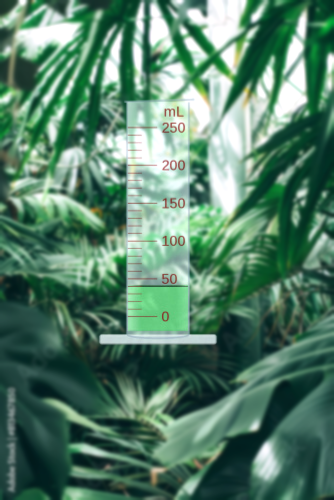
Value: **40** mL
